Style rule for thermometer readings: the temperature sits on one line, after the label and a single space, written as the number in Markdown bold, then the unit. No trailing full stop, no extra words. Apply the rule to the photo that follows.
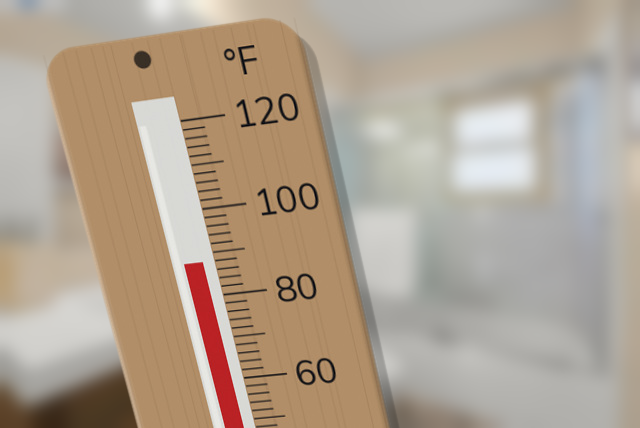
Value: **88** °F
